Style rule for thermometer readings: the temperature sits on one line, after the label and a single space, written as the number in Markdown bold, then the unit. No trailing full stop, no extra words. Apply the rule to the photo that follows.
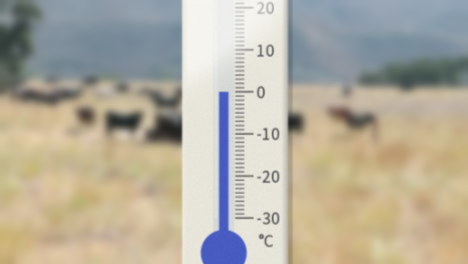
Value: **0** °C
